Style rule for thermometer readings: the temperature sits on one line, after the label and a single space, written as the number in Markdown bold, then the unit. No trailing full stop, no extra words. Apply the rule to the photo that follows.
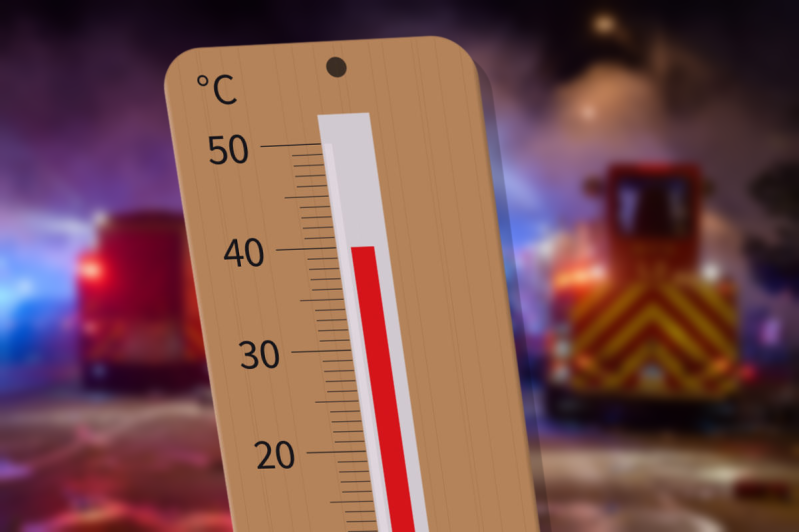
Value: **40** °C
